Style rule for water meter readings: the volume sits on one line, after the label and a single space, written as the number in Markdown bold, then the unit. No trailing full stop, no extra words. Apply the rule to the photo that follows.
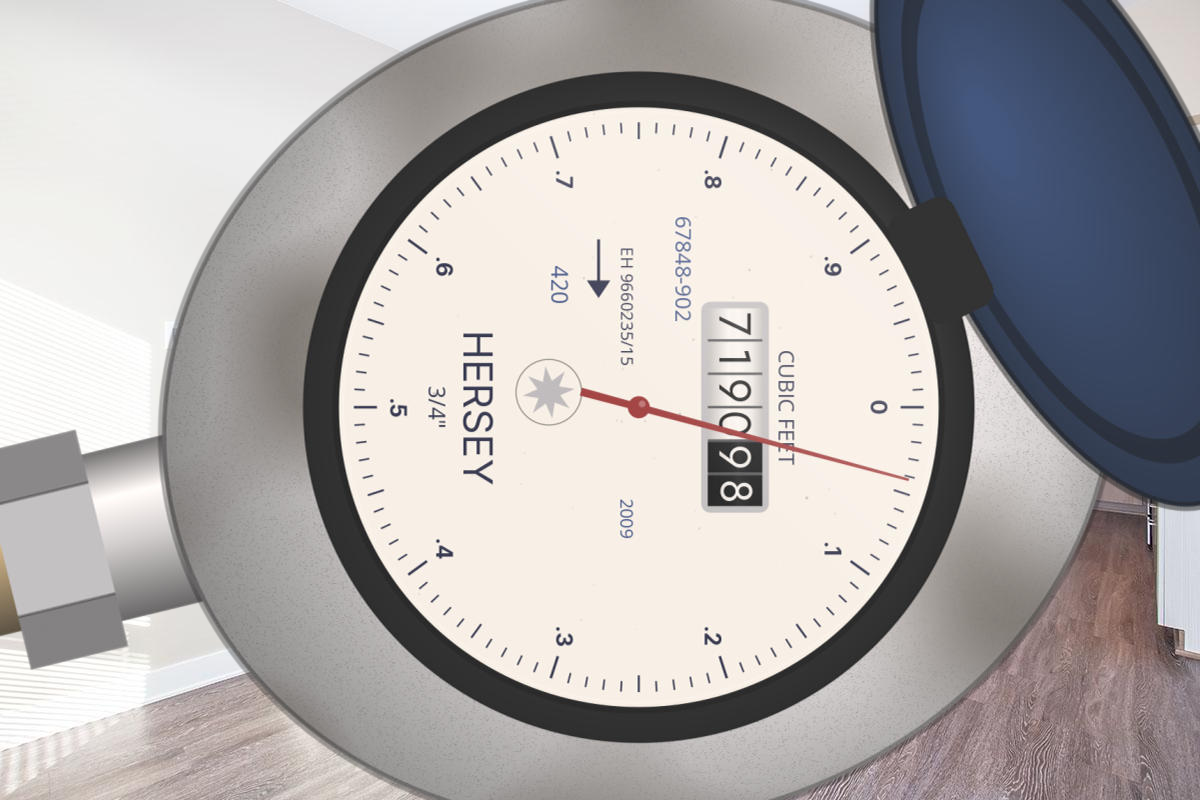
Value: **719098.04** ft³
